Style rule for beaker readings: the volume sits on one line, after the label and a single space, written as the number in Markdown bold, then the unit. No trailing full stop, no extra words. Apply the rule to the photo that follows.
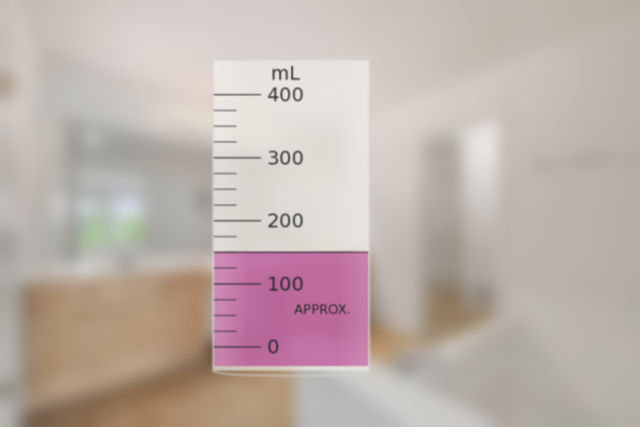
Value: **150** mL
